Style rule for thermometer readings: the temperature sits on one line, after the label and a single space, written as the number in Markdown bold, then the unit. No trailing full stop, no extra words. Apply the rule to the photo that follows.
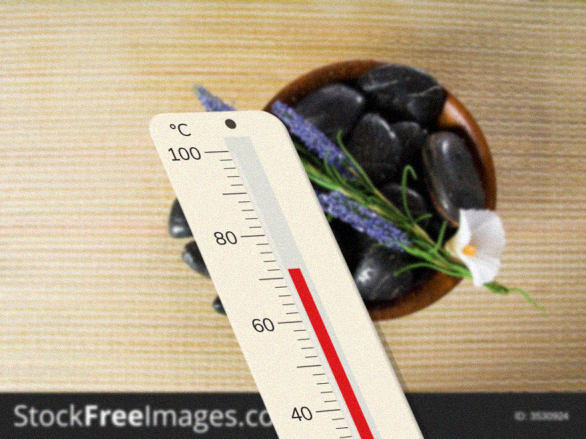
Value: **72** °C
